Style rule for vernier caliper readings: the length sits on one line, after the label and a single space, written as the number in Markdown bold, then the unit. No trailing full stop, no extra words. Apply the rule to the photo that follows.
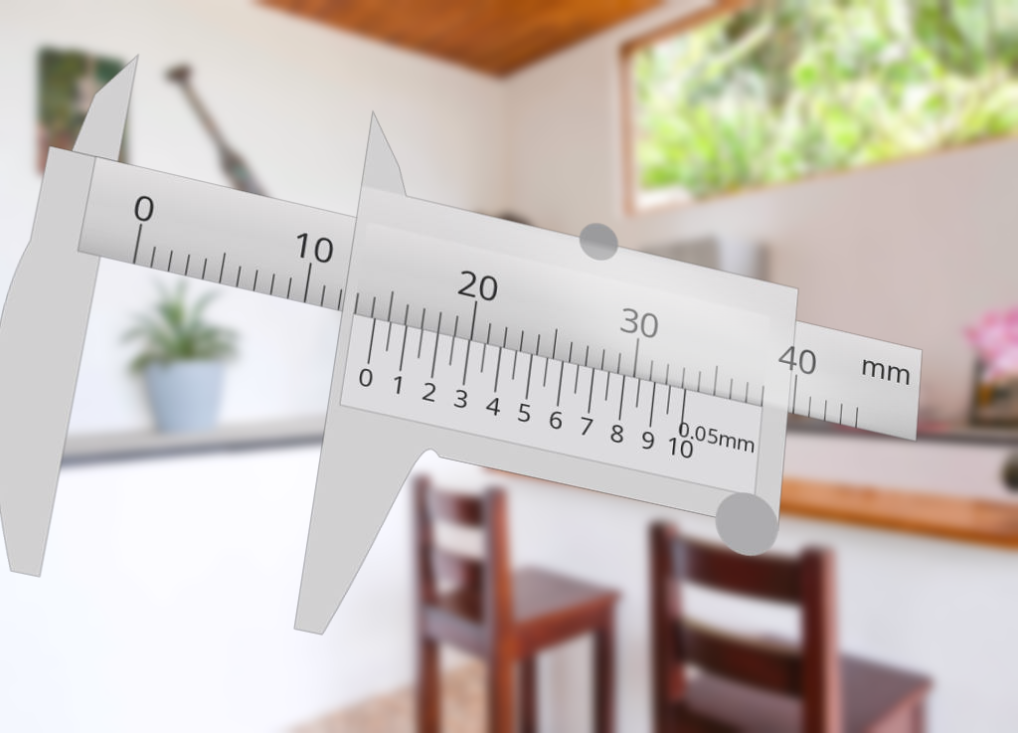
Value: **14.2** mm
